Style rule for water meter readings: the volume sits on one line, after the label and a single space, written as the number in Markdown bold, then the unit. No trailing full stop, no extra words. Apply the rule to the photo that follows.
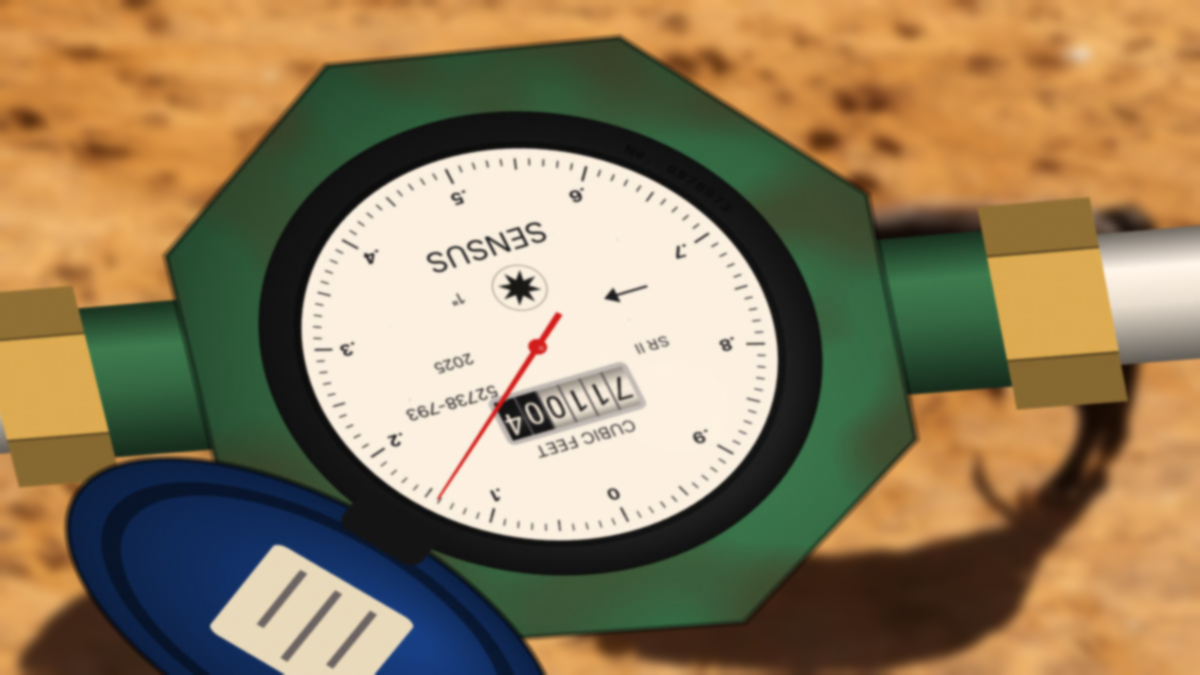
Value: **711004.14** ft³
